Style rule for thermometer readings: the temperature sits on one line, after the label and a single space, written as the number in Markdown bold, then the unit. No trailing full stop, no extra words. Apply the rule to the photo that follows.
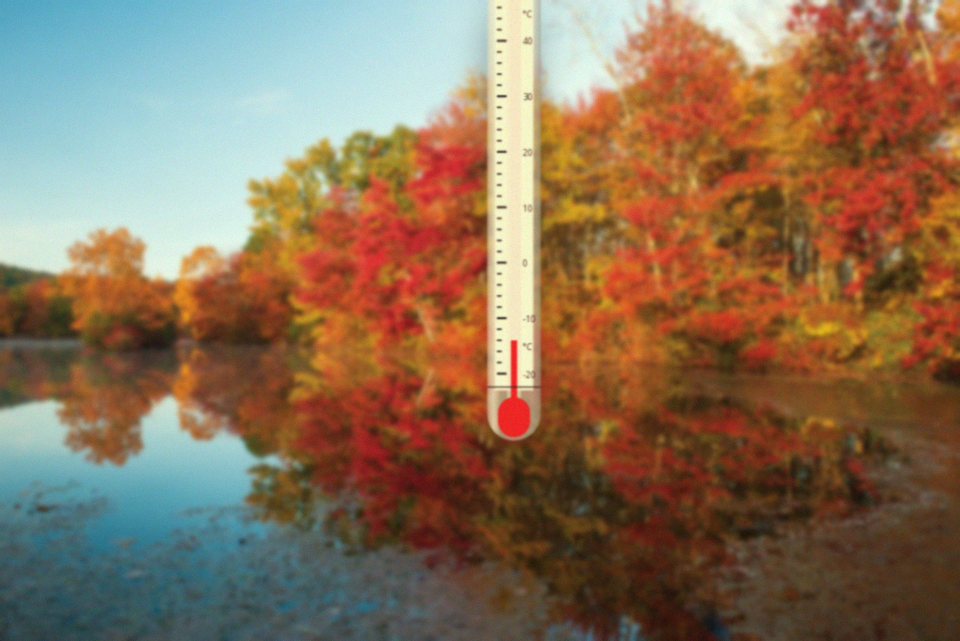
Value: **-14** °C
